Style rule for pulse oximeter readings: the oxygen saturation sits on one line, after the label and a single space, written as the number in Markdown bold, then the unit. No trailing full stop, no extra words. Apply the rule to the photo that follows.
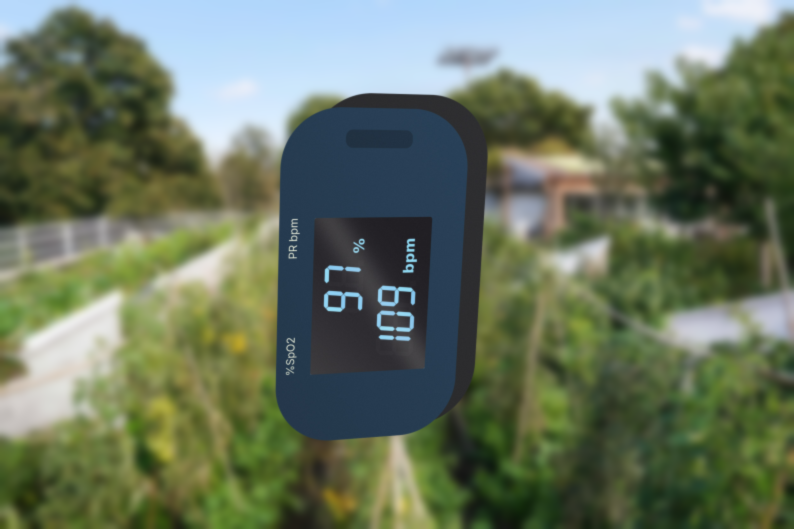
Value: **97** %
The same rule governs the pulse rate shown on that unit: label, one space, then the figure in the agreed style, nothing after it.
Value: **109** bpm
